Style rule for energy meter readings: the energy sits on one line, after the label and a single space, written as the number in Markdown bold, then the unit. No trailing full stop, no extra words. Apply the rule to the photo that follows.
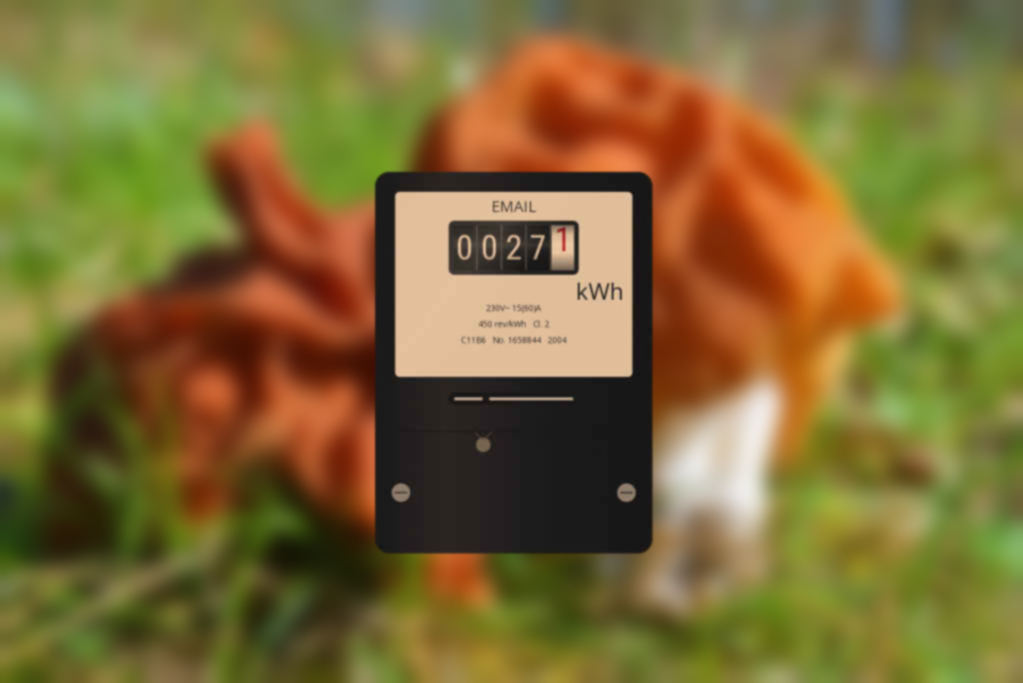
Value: **27.1** kWh
